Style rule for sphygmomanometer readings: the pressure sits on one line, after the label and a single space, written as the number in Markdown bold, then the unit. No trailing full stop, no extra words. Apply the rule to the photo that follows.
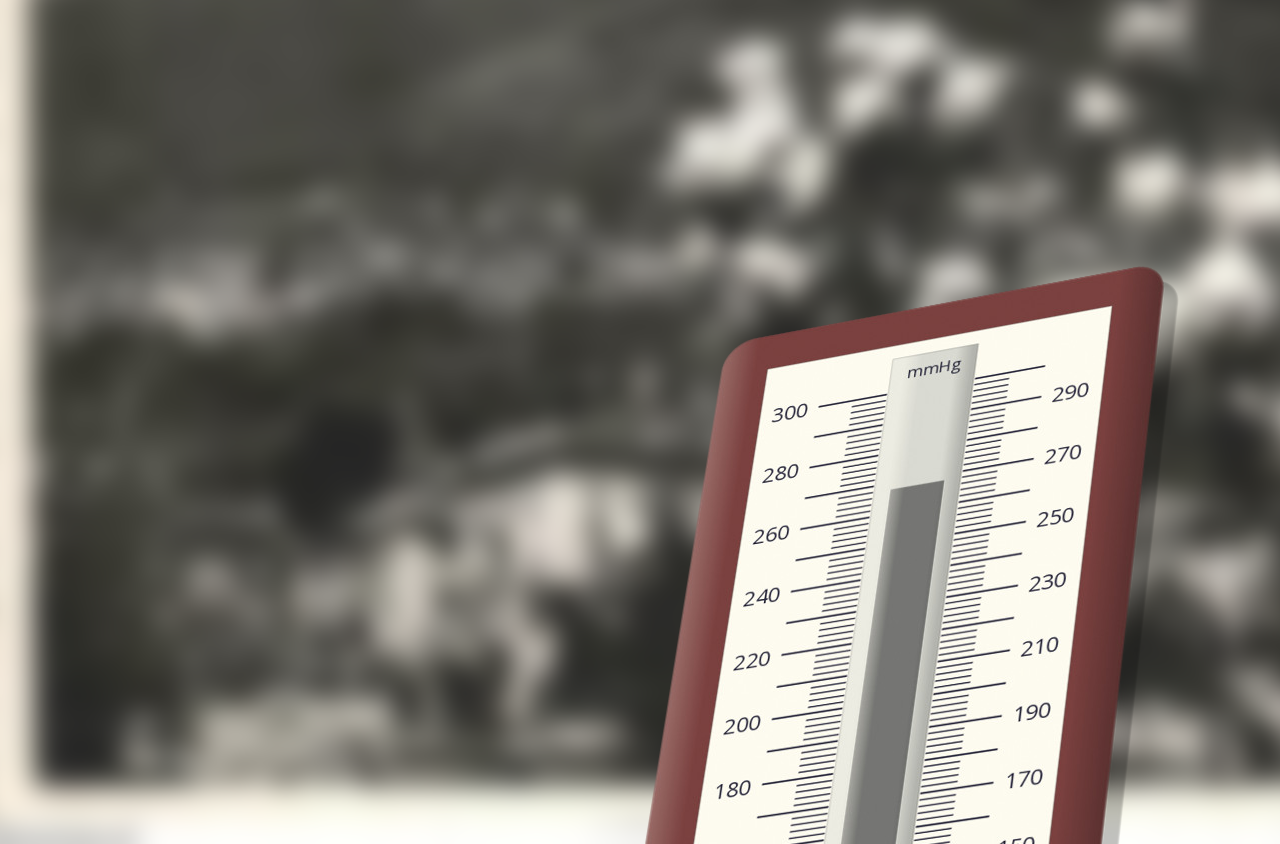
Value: **268** mmHg
